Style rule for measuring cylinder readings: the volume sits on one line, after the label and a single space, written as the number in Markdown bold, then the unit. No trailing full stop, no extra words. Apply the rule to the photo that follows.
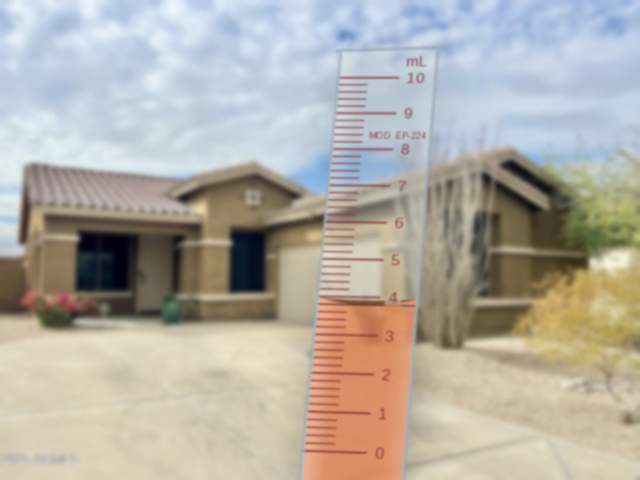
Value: **3.8** mL
